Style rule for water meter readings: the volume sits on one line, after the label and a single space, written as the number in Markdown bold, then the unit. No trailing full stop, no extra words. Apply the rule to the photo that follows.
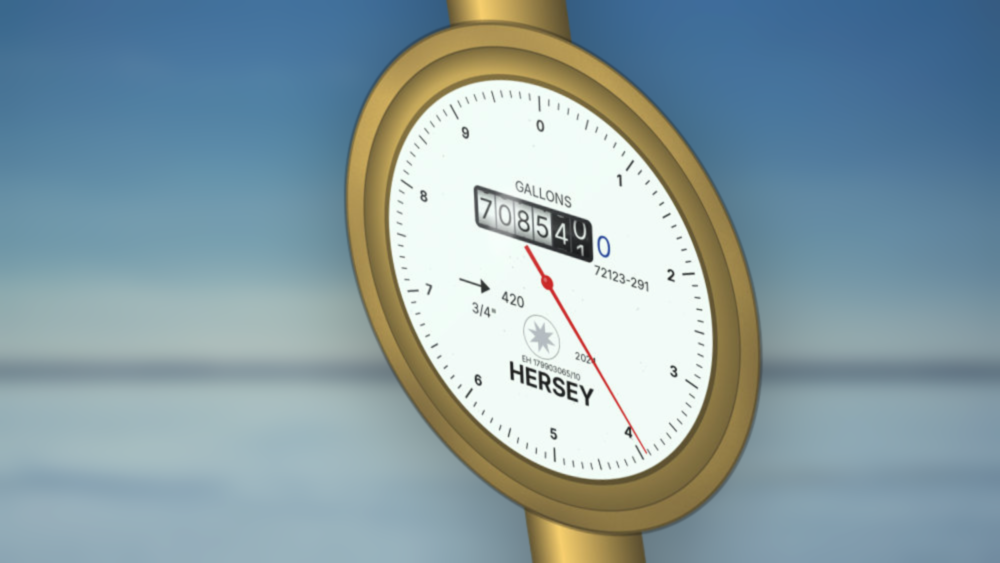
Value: **7085403.9** gal
